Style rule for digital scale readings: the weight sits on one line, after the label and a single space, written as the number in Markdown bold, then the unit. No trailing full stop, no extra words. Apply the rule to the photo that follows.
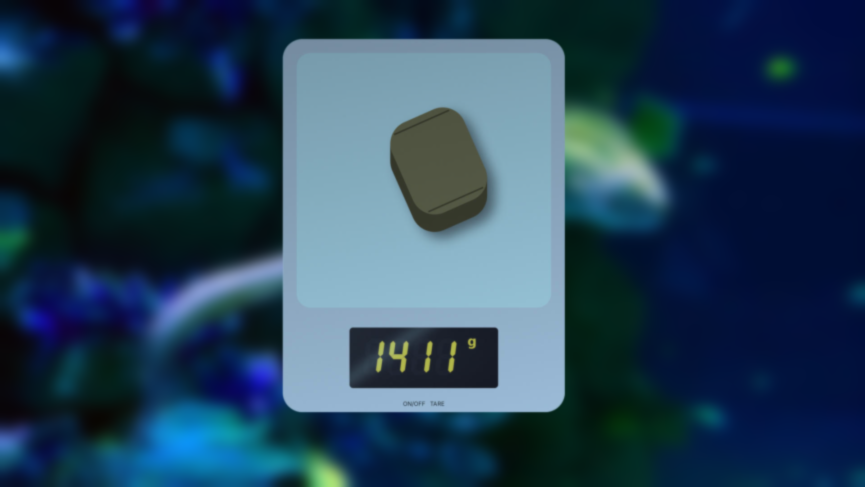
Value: **1411** g
